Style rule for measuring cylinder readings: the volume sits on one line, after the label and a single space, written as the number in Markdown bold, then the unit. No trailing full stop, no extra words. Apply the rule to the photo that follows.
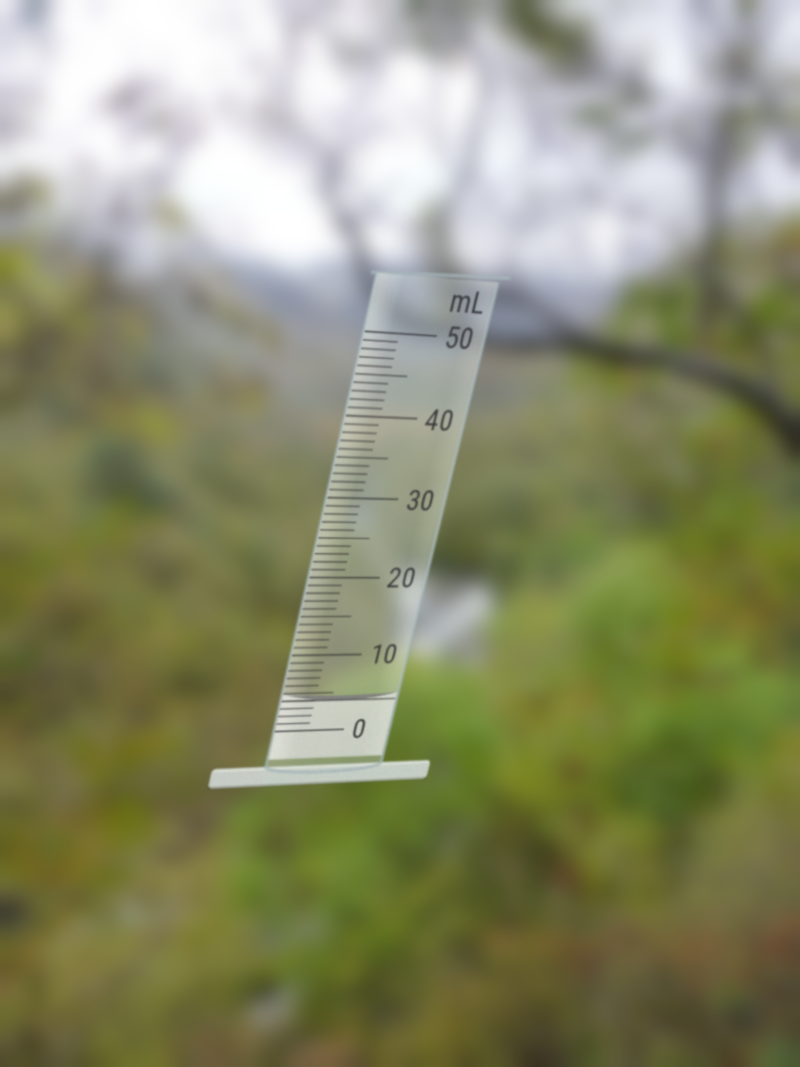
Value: **4** mL
